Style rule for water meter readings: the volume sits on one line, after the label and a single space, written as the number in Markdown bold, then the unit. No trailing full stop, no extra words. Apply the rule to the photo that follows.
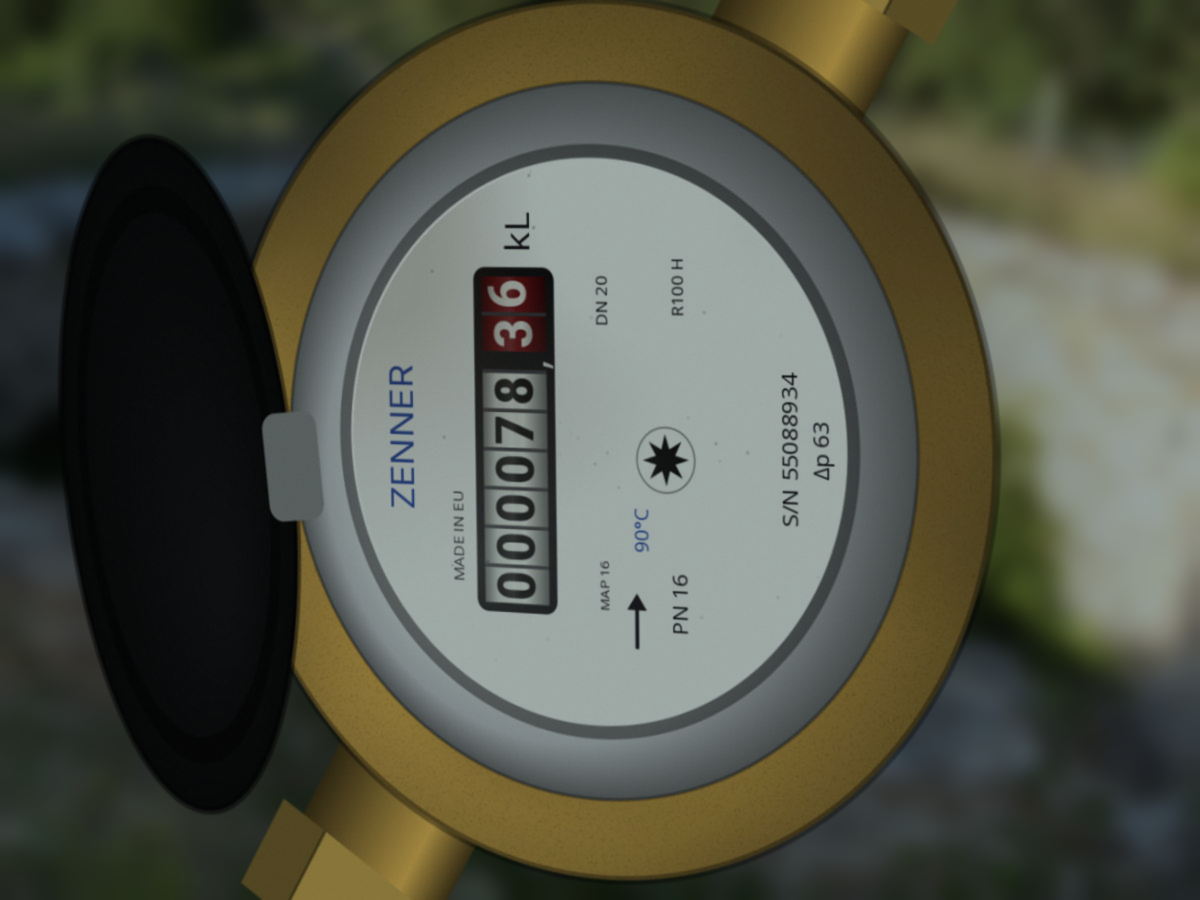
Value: **78.36** kL
